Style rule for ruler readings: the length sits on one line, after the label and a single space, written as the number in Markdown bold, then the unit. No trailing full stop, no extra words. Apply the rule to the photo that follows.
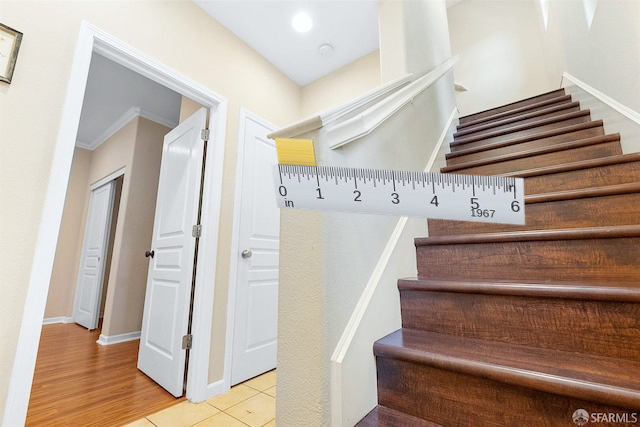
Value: **1** in
